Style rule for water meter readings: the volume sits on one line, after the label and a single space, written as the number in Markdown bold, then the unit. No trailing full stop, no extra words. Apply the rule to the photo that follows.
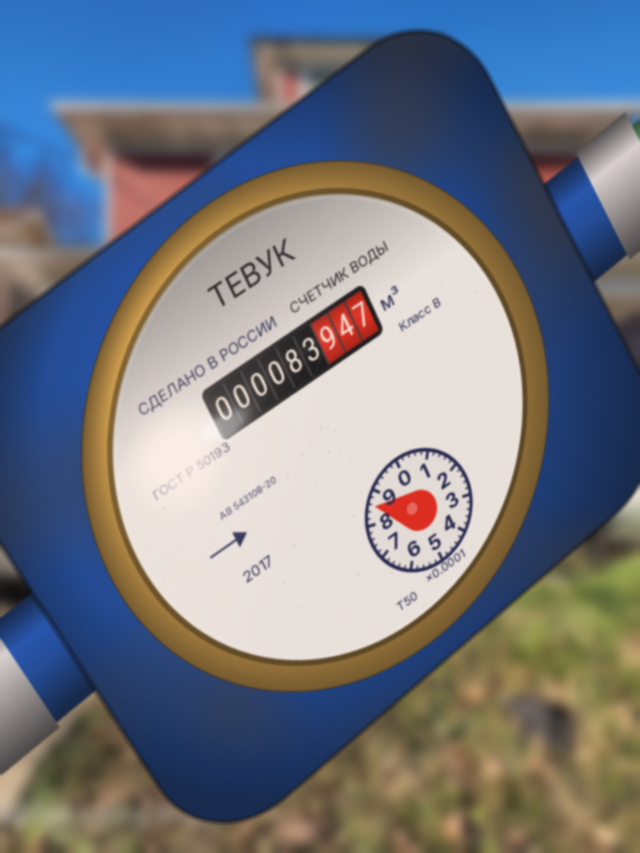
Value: **83.9478** m³
